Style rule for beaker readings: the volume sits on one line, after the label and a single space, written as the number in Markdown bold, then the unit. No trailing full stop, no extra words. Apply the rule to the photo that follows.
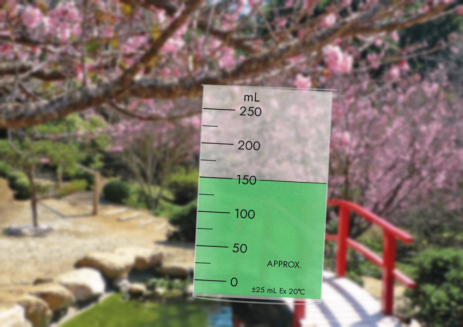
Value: **150** mL
